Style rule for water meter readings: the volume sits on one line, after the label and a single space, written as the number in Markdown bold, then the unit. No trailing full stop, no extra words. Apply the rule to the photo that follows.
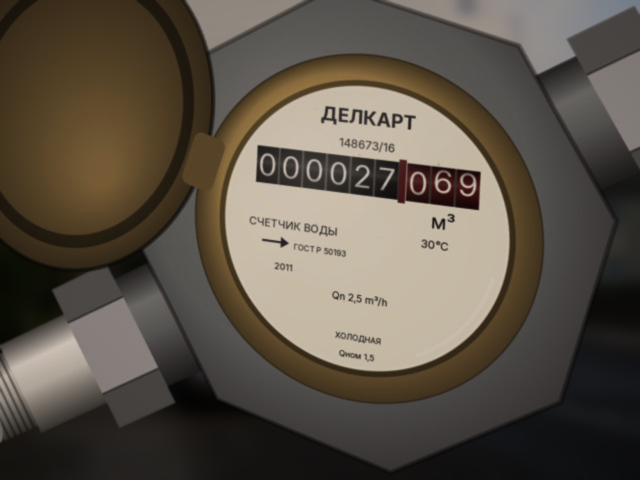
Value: **27.069** m³
